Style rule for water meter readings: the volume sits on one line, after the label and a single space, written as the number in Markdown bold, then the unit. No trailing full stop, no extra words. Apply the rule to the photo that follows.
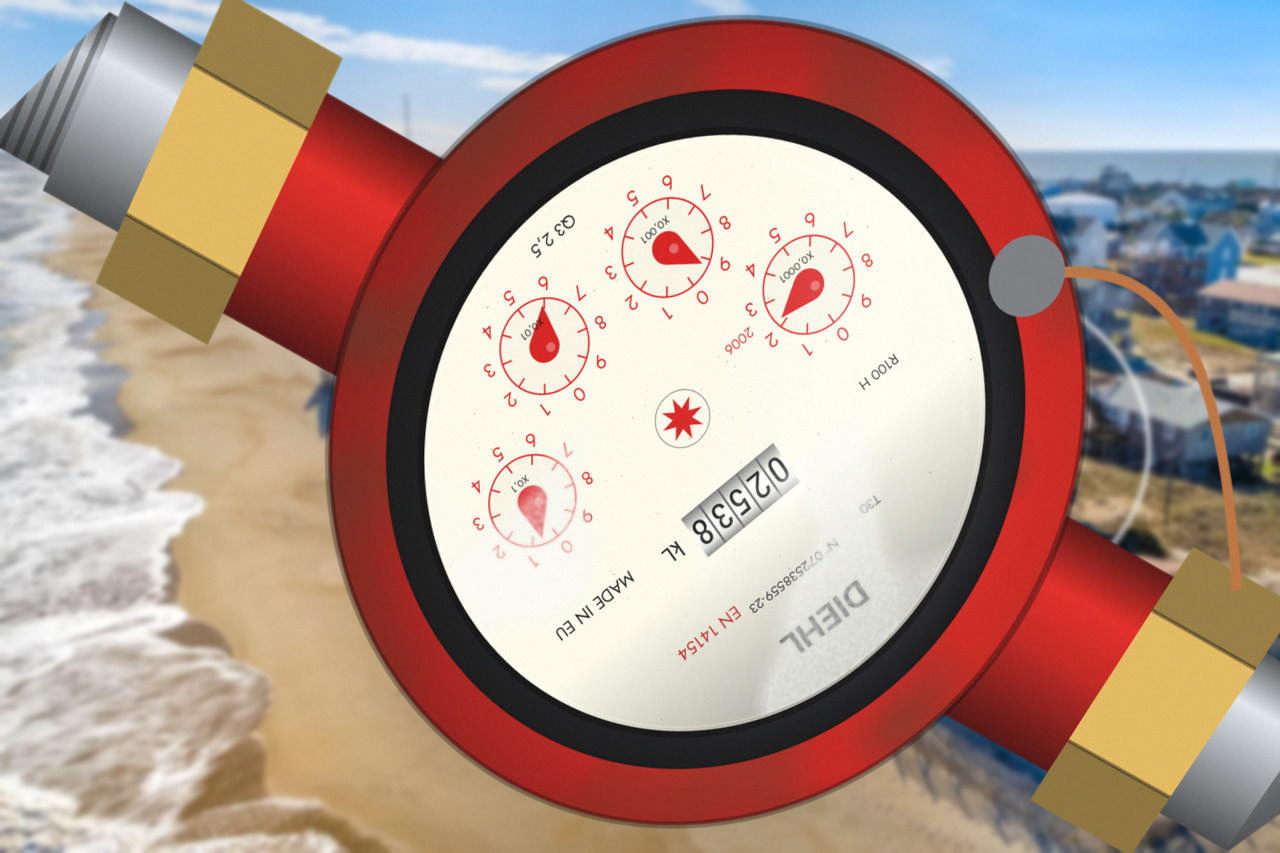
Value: **2538.0592** kL
